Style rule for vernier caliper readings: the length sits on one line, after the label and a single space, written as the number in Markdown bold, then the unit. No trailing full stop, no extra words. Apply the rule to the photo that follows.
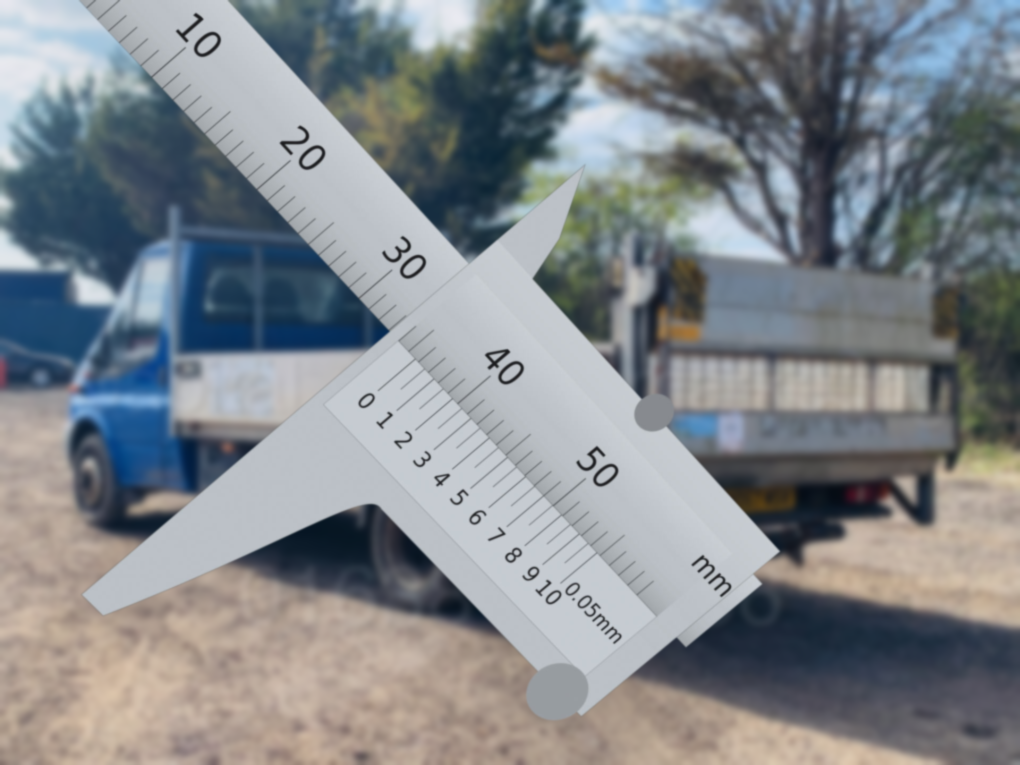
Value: **35.7** mm
